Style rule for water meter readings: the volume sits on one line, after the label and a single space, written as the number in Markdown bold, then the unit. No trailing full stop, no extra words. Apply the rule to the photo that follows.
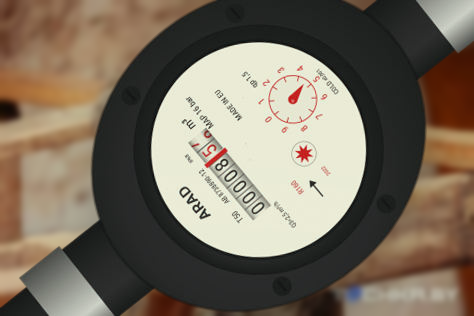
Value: **8.574** m³
